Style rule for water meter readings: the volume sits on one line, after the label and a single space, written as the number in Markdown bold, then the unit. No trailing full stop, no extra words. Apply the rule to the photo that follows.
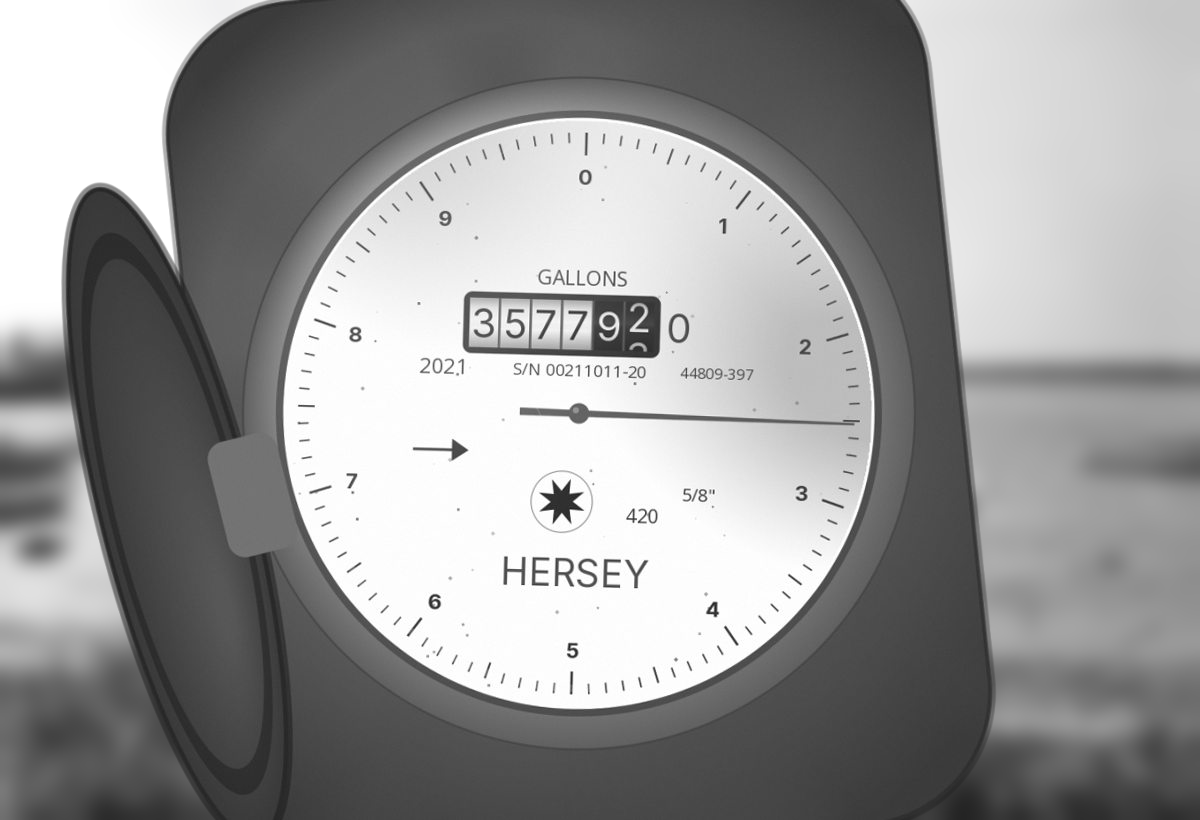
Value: **3577922.5** gal
